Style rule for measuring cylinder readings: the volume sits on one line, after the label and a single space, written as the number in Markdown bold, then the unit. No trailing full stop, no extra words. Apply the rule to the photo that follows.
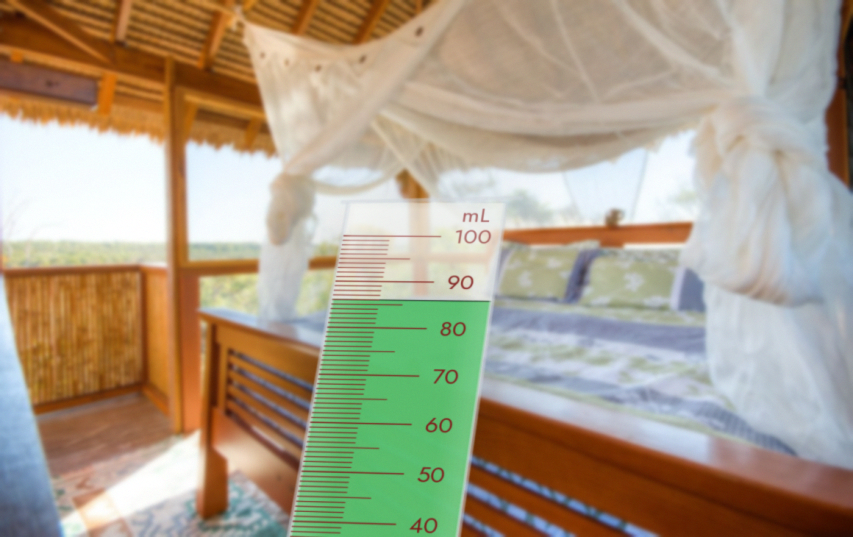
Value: **86** mL
